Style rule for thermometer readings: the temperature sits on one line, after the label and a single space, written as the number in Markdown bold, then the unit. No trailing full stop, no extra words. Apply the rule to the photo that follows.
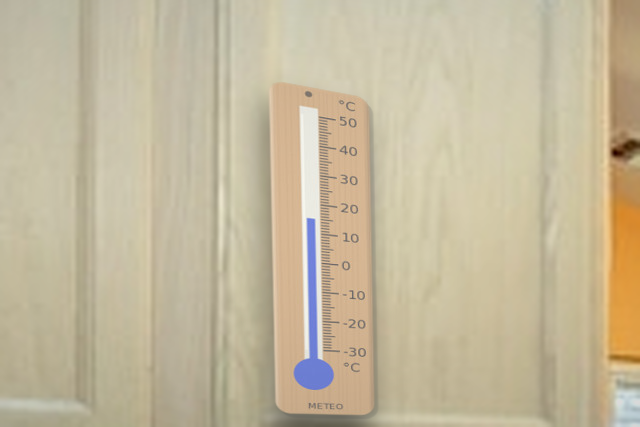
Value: **15** °C
